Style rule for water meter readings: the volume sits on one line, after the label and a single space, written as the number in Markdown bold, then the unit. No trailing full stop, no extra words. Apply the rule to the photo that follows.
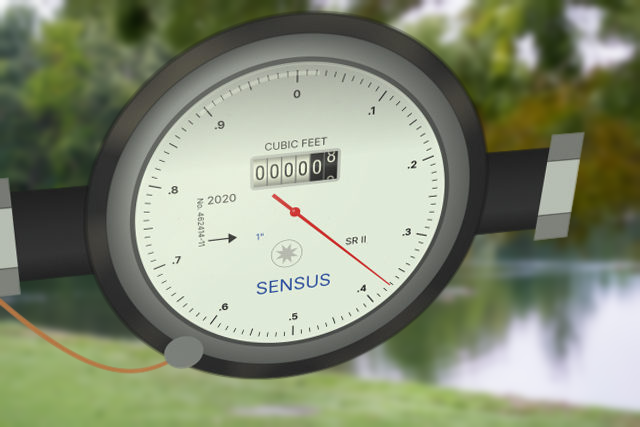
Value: **8.37** ft³
